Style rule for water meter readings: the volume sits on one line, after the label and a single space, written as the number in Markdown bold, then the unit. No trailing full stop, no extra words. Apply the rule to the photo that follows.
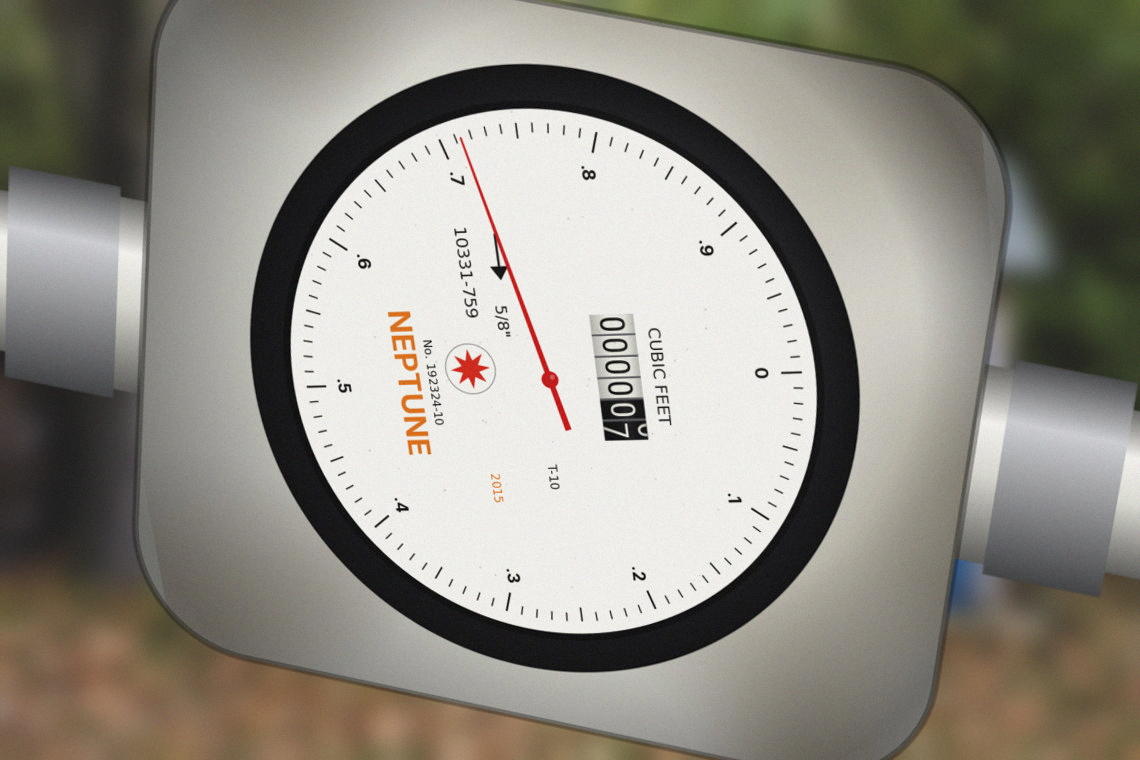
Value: **6.71** ft³
